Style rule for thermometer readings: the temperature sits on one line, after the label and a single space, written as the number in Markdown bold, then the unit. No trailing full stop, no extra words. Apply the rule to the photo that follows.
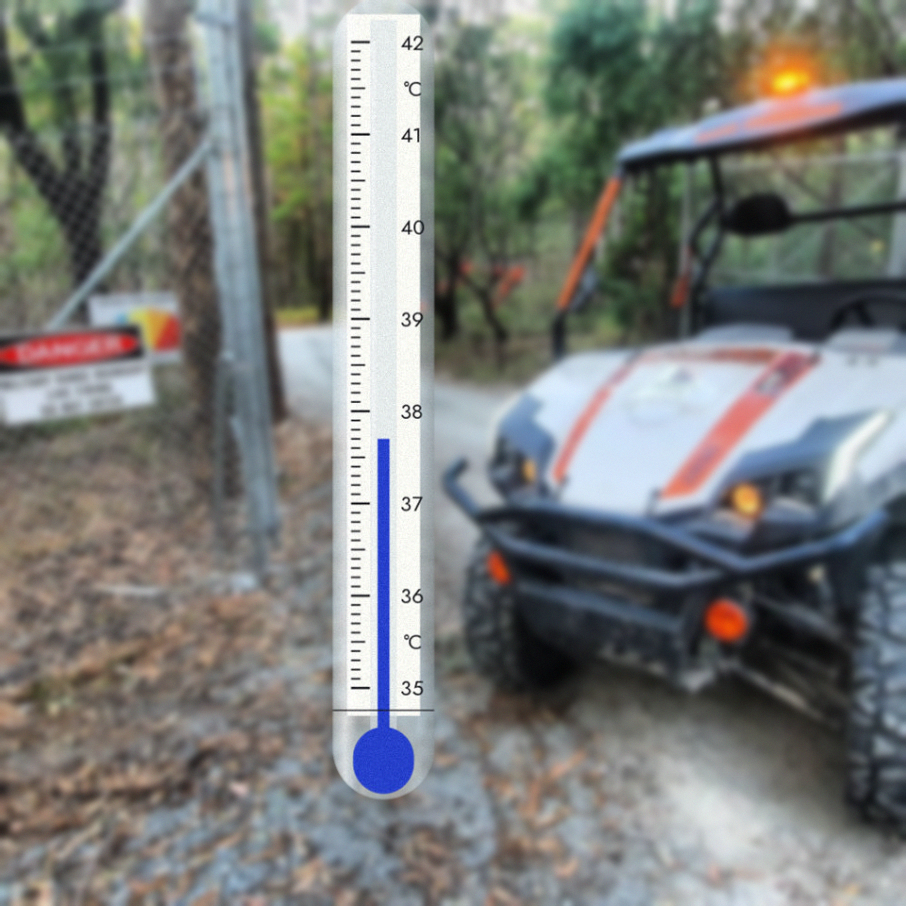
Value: **37.7** °C
